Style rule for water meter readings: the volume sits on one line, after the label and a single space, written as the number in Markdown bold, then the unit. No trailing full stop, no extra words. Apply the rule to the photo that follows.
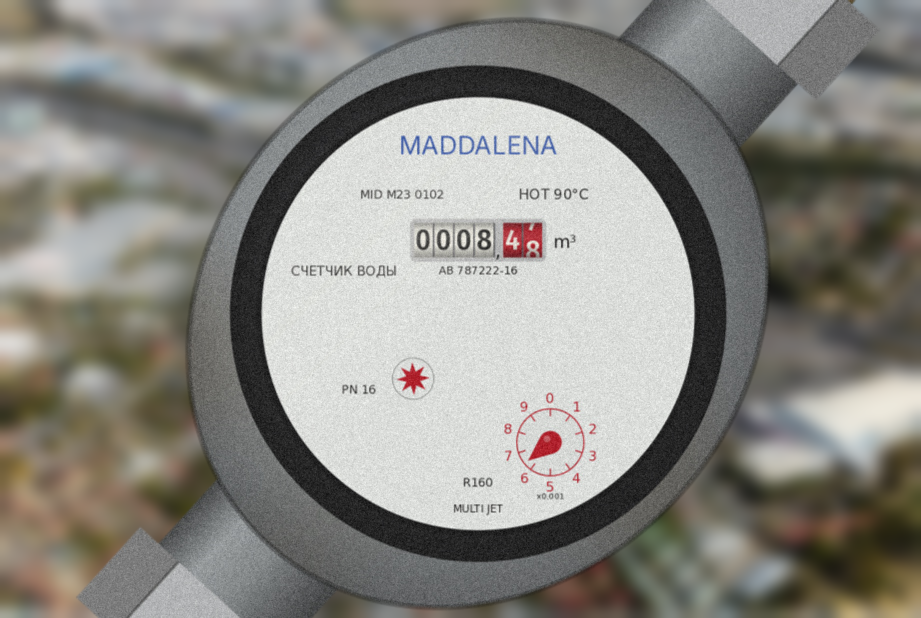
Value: **8.476** m³
